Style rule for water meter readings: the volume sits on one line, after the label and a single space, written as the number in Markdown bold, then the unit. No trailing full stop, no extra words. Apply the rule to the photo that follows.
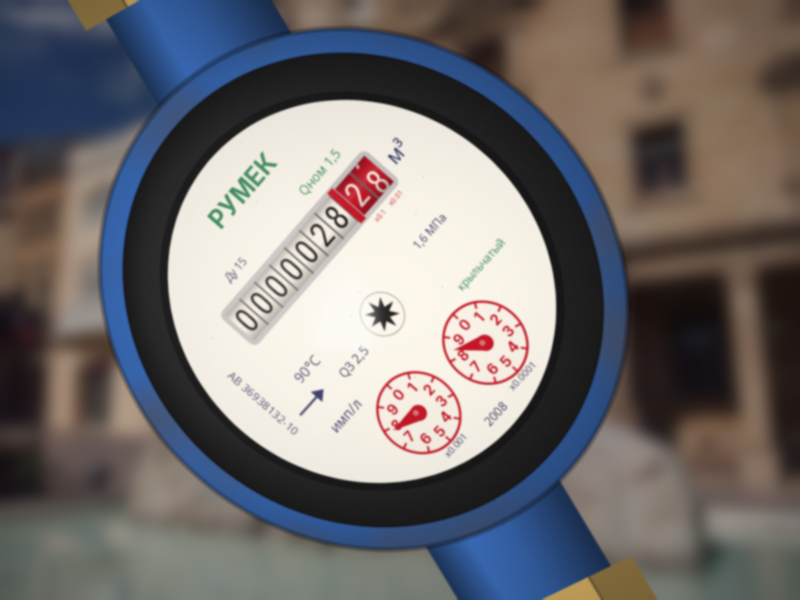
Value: **28.2778** m³
